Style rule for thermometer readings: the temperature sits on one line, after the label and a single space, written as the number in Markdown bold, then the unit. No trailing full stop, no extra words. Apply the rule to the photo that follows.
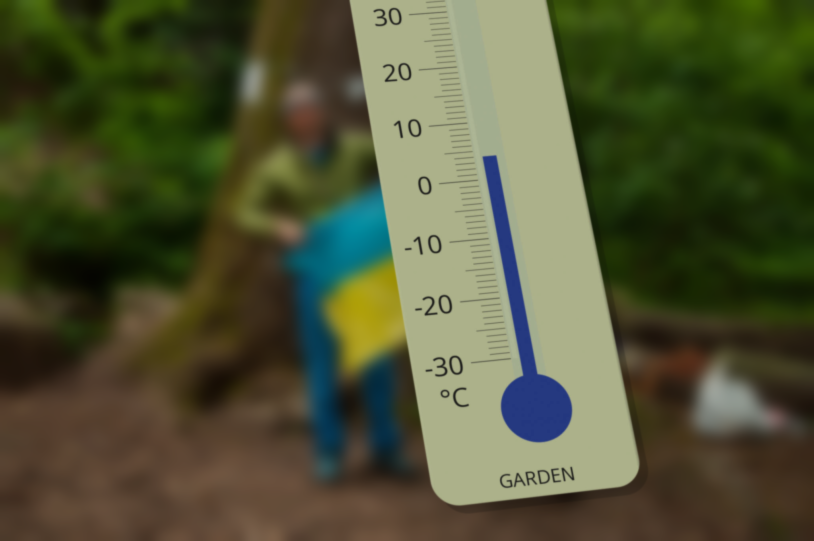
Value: **4** °C
